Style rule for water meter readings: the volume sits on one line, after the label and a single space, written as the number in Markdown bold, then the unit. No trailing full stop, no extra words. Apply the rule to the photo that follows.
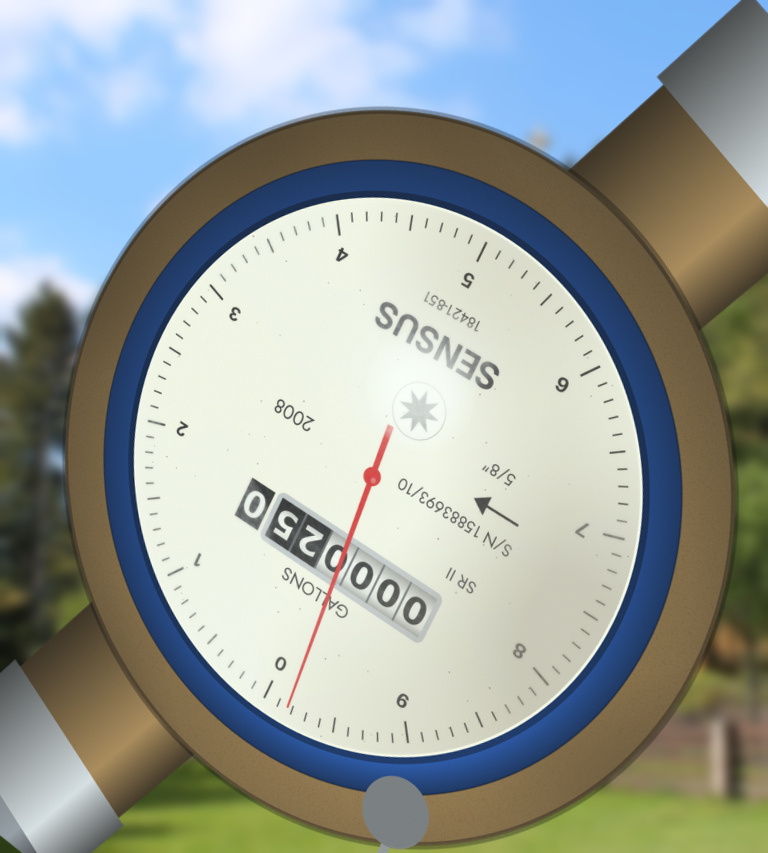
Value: **249.8** gal
